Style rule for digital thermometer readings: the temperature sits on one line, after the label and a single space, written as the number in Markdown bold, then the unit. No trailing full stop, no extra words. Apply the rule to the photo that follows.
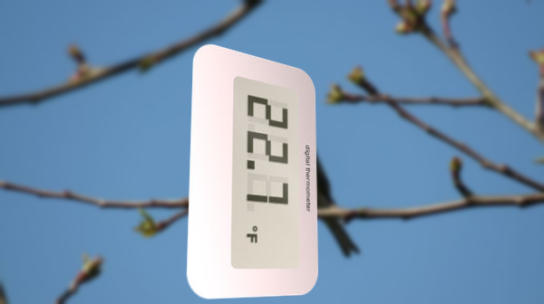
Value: **22.7** °F
